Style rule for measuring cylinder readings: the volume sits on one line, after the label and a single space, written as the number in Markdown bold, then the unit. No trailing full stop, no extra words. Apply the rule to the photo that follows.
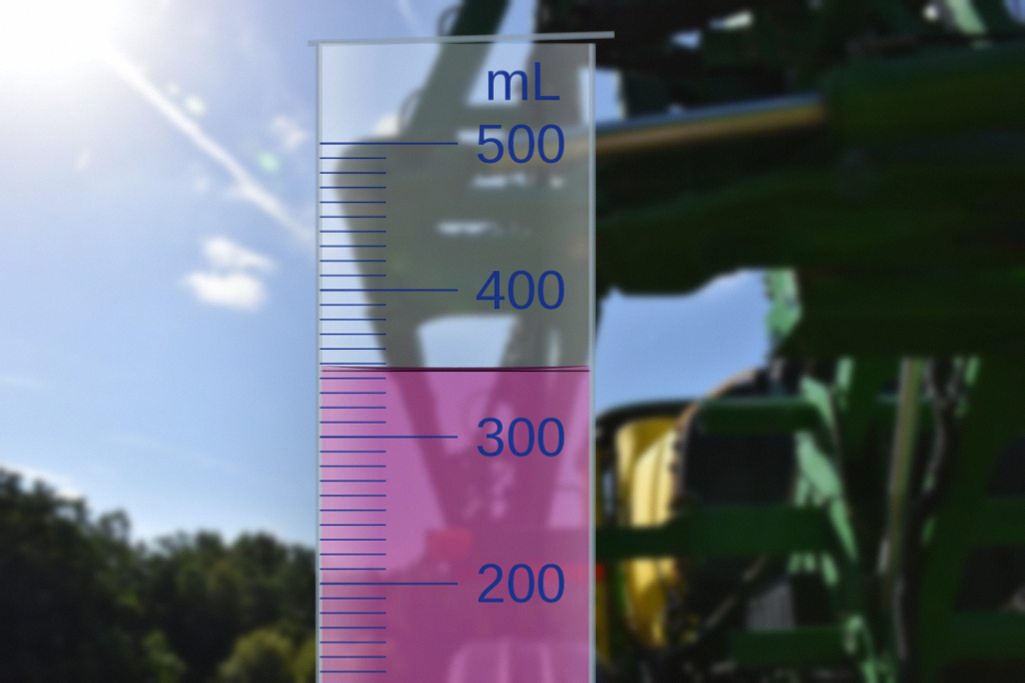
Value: **345** mL
